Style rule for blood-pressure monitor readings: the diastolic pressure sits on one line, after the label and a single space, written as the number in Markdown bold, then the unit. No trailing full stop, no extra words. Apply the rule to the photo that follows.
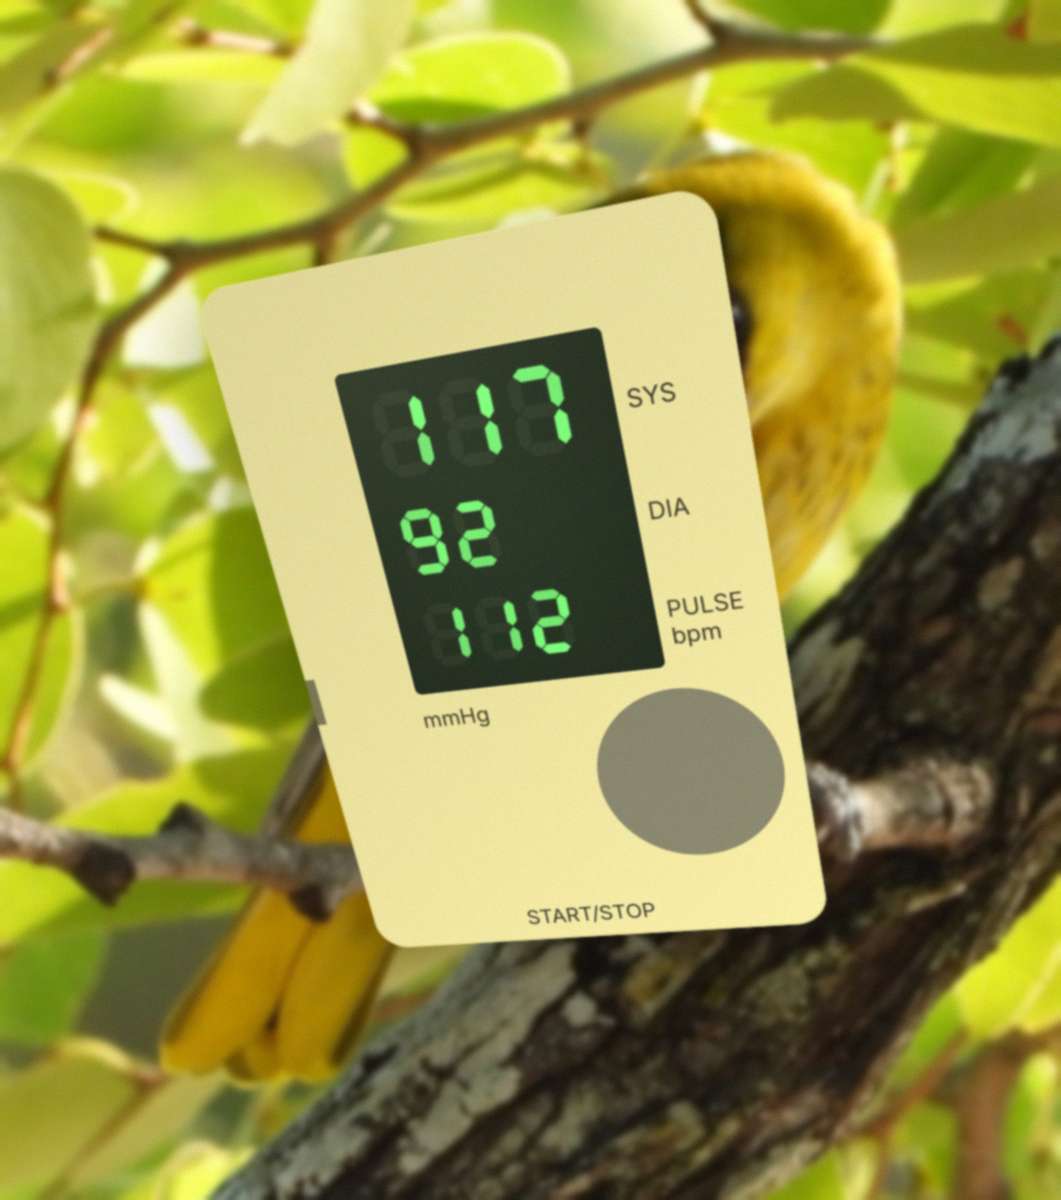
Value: **92** mmHg
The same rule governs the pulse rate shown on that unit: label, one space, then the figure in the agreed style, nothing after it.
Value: **112** bpm
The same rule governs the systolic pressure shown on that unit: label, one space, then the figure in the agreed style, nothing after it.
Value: **117** mmHg
